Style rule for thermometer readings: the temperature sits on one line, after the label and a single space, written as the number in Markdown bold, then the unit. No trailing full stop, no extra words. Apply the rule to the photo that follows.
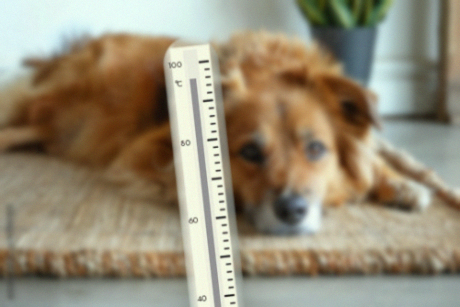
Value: **96** °C
